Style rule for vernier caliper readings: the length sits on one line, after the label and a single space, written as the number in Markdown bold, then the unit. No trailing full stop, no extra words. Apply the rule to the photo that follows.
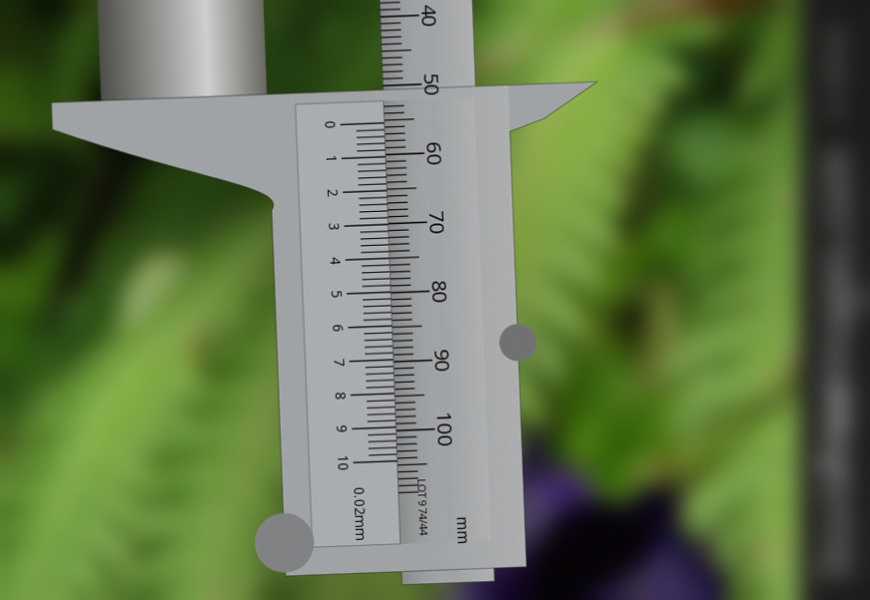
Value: **55.4** mm
